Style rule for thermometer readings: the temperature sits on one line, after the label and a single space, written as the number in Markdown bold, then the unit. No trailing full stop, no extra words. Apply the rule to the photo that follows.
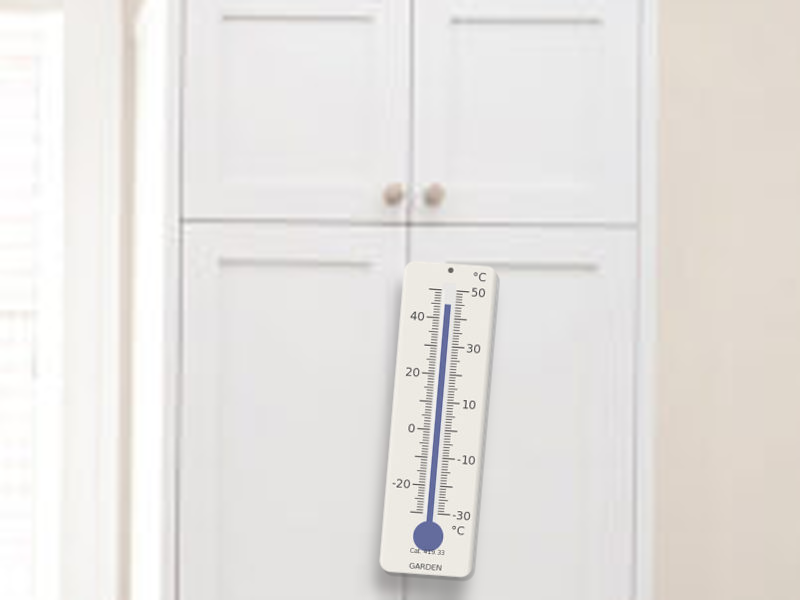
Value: **45** °C
